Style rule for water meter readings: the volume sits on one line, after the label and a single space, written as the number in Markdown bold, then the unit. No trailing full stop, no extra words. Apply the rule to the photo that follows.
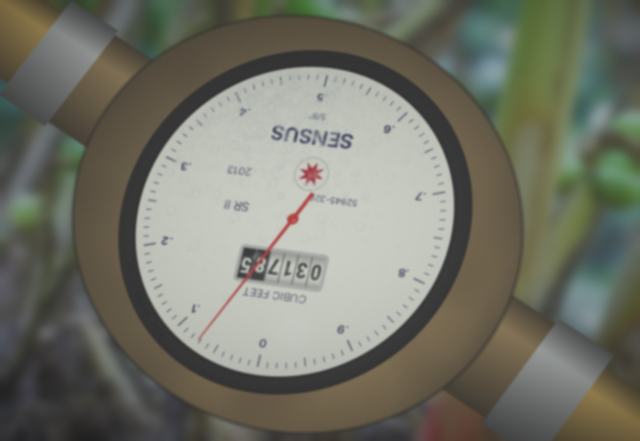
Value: **31785.07** ft³
